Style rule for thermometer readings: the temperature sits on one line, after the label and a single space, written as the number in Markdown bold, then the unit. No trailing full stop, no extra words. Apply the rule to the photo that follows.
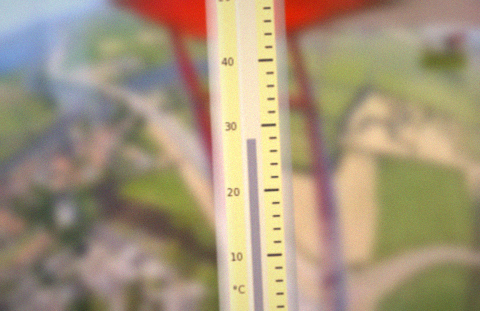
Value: **28** °C
